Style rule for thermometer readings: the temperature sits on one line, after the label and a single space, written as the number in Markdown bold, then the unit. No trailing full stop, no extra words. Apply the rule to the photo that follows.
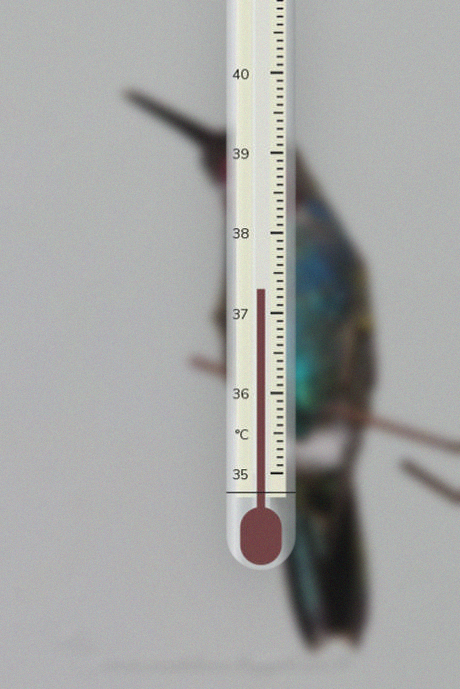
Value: **37.3** °C
